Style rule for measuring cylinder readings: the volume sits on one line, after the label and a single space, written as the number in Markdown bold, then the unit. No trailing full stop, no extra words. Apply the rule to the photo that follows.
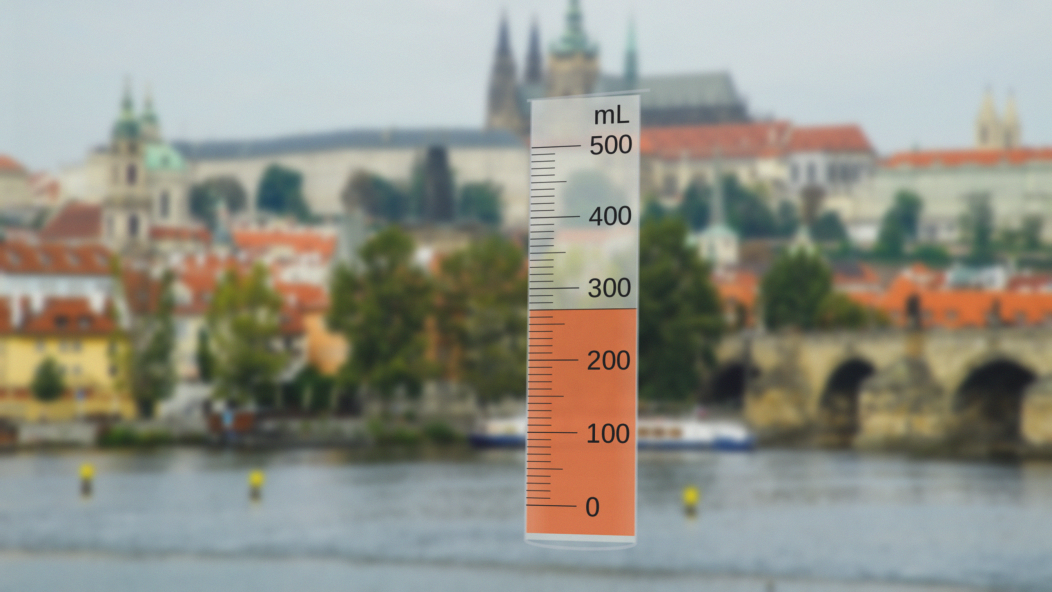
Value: **270** mL
